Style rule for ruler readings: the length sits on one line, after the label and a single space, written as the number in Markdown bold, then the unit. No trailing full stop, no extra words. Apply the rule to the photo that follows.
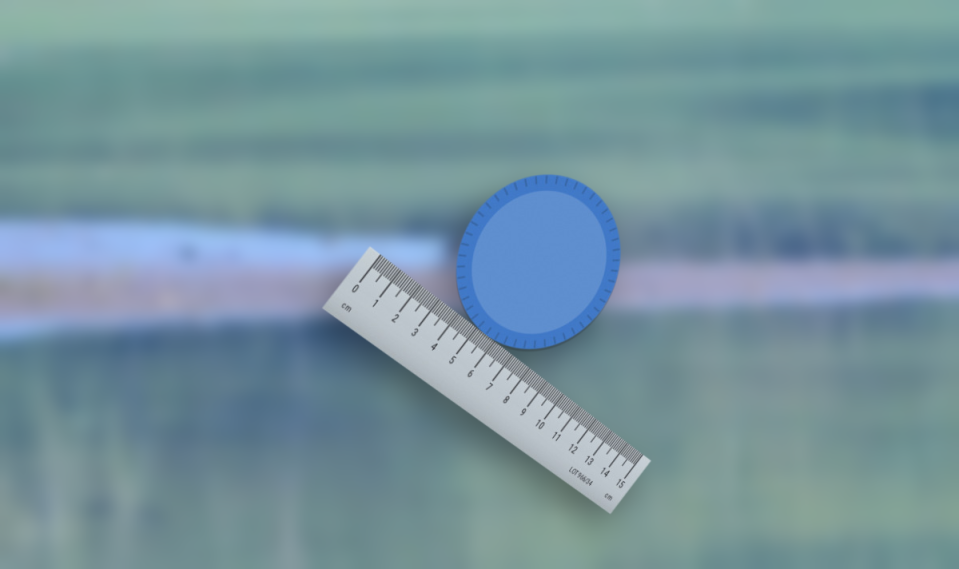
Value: **7** cm
